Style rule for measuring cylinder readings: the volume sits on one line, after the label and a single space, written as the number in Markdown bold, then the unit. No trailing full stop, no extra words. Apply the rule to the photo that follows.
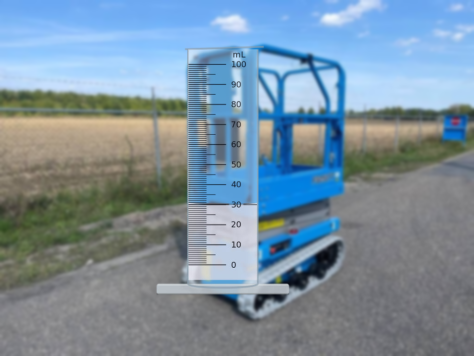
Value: **30** mL
